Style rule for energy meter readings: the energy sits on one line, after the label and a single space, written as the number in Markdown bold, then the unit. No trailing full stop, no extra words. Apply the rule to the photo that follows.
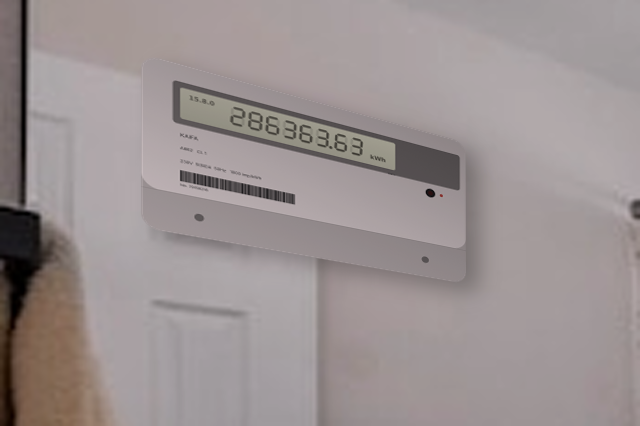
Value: **286363.63** kWh
